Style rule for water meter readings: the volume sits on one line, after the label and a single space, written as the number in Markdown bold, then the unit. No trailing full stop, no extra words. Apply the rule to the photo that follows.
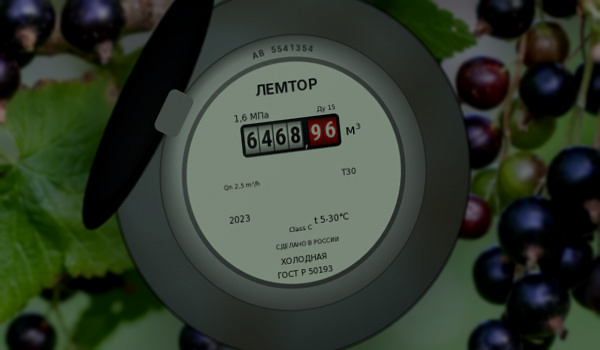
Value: **6468.96** m³
